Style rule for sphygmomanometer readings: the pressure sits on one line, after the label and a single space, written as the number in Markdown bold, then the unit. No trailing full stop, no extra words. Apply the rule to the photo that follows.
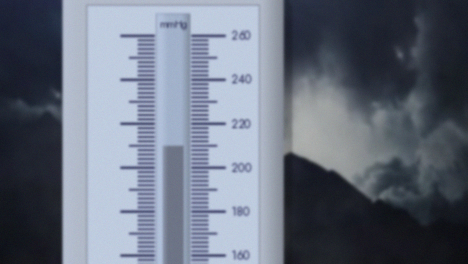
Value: **210** mmHg
